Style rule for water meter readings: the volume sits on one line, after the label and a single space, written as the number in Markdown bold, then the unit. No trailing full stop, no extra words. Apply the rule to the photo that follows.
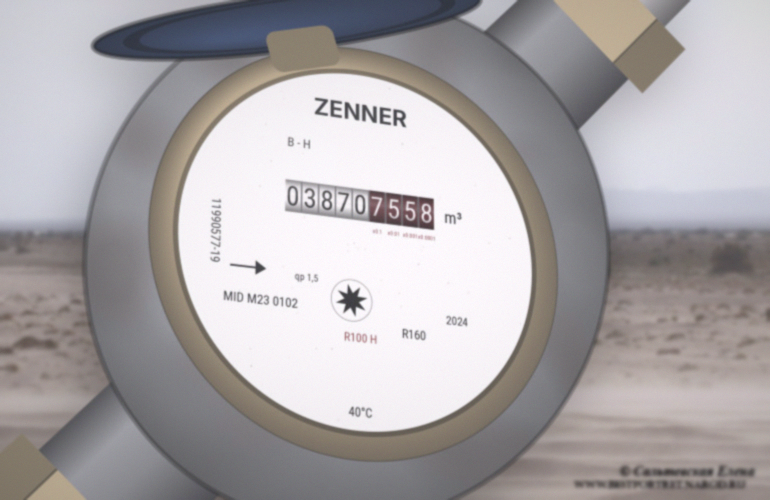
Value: **3870.7558** m³
